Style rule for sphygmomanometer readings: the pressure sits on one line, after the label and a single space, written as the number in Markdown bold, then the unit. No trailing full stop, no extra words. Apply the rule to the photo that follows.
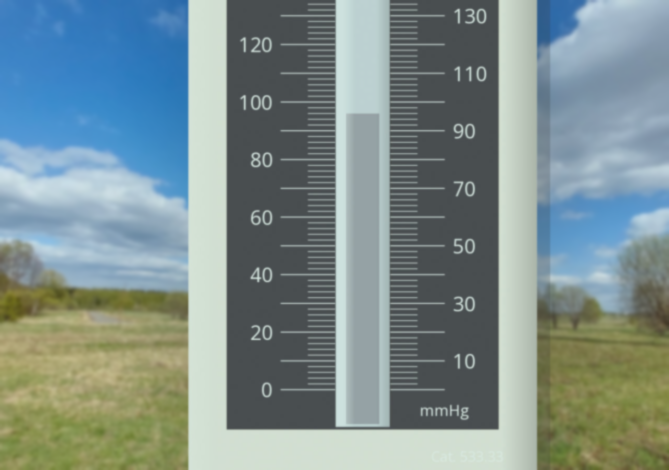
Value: **96** mmHg
